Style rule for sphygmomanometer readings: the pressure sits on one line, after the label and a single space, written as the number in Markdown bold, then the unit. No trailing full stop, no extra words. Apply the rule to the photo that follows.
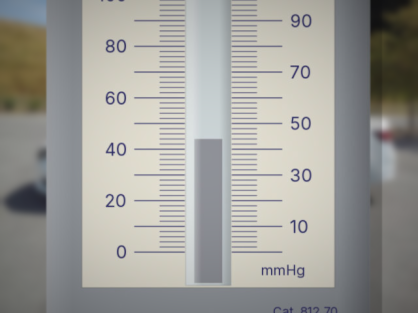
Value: **44** mmHg
